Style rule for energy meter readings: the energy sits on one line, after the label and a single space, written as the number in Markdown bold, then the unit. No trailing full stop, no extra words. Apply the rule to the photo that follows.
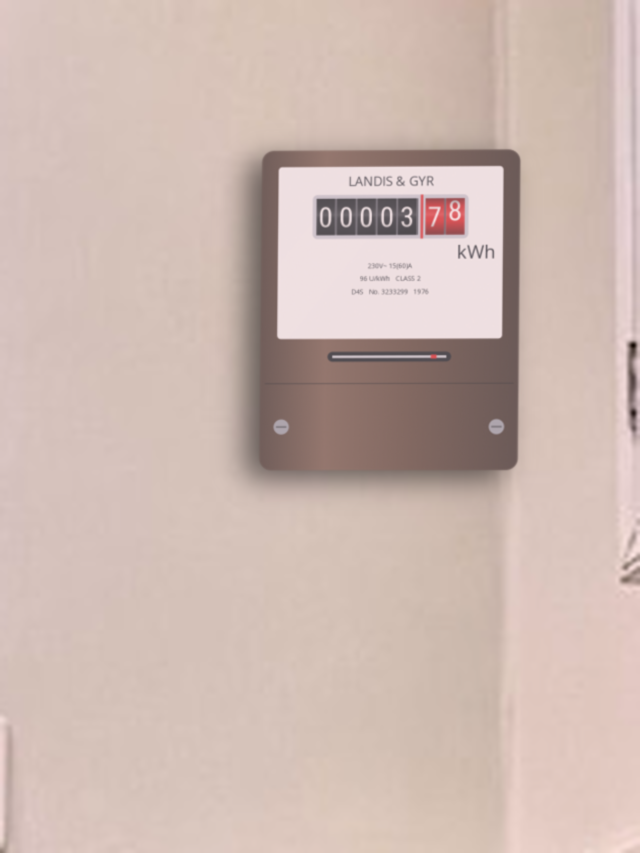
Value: **3.78** kWh
